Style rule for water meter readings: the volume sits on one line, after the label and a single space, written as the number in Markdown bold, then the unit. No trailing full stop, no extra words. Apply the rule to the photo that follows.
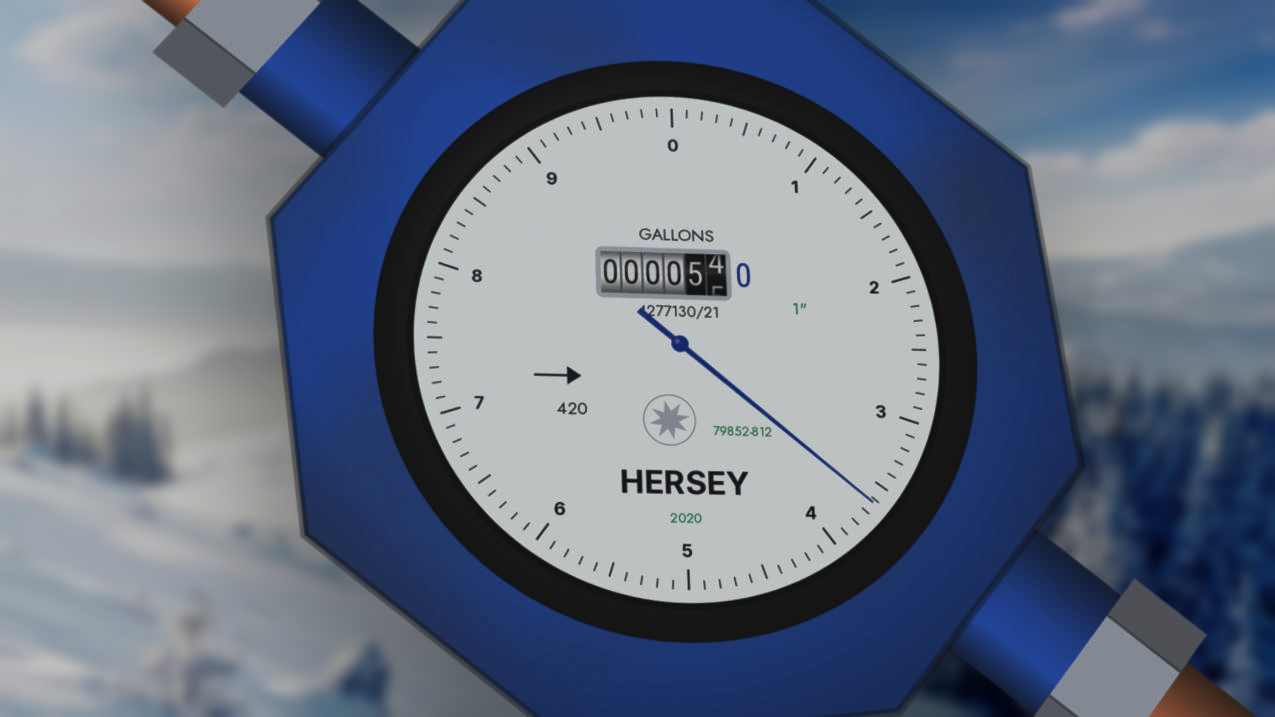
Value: **543.6** gal
